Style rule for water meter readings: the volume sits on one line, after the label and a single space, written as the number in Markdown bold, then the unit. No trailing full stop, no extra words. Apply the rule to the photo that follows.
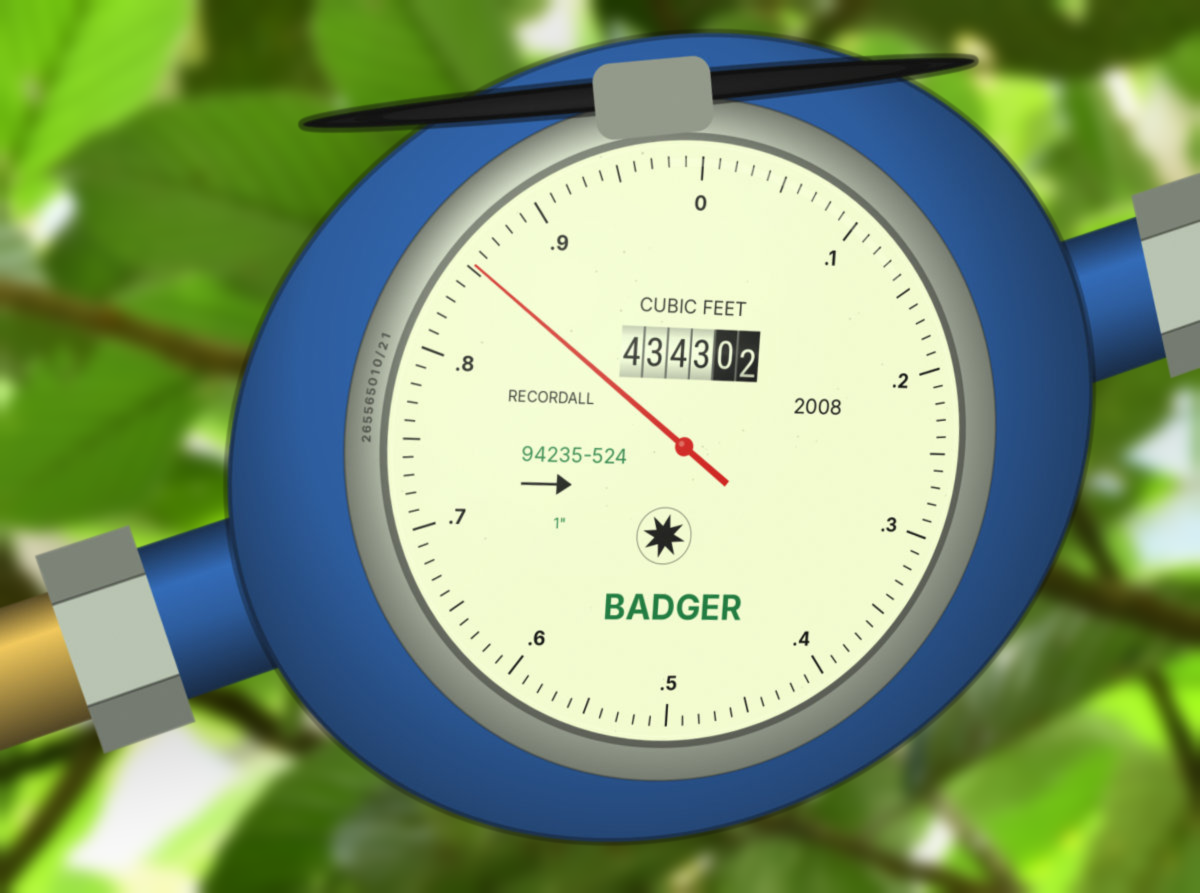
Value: **434301.85** ft³
